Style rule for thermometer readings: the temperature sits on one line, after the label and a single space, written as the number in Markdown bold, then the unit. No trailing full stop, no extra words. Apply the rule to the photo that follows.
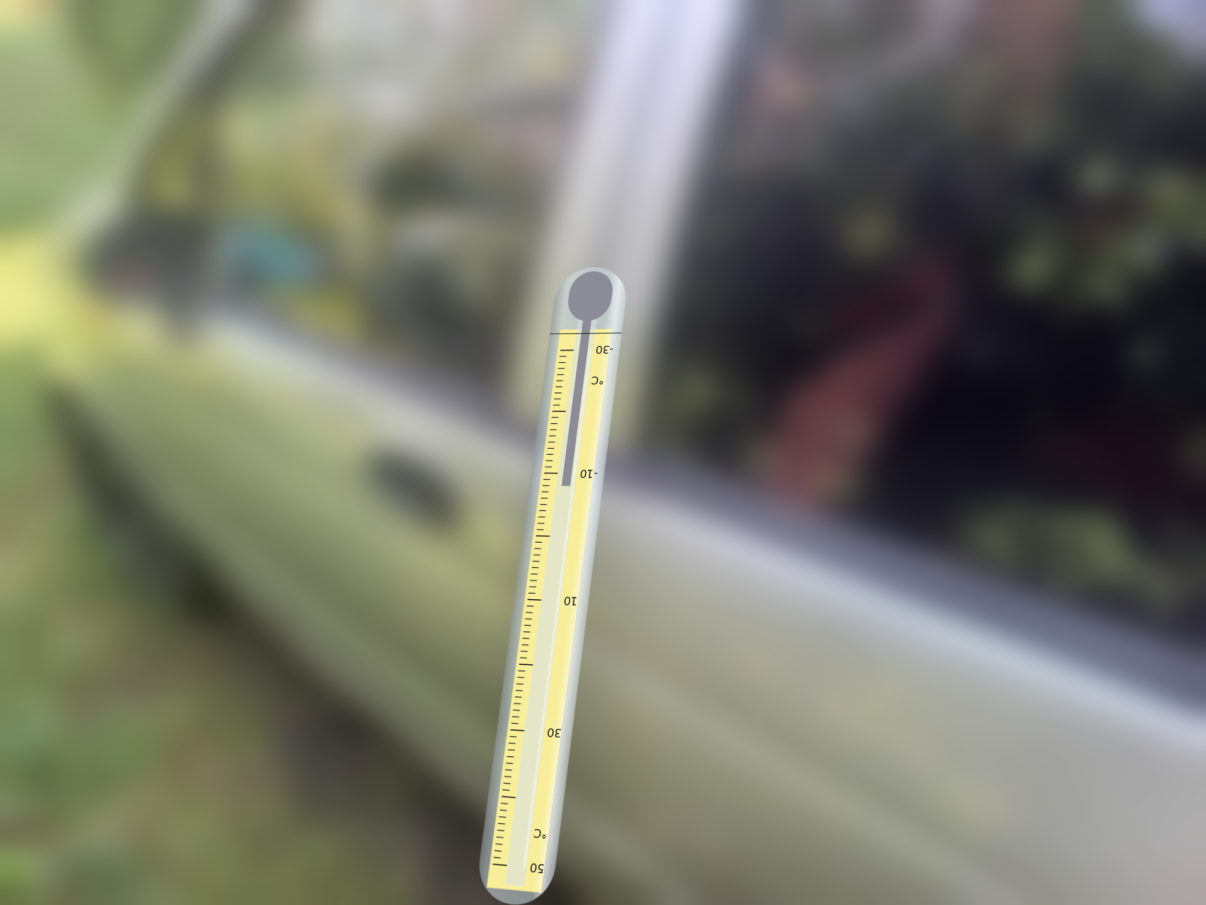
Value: **-8** °C
